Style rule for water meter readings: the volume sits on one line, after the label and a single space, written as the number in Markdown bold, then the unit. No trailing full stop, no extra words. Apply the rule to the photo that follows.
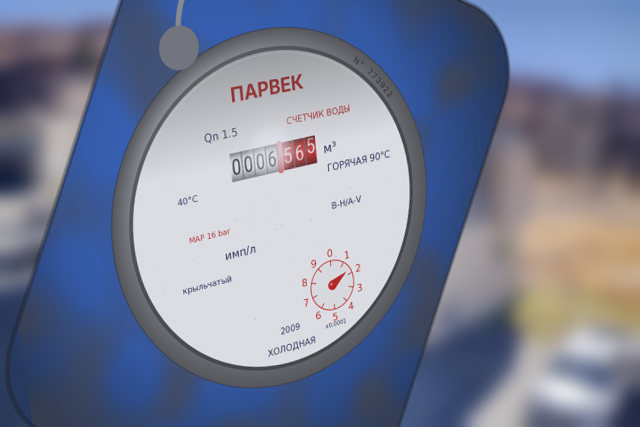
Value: **6.5651** m³
